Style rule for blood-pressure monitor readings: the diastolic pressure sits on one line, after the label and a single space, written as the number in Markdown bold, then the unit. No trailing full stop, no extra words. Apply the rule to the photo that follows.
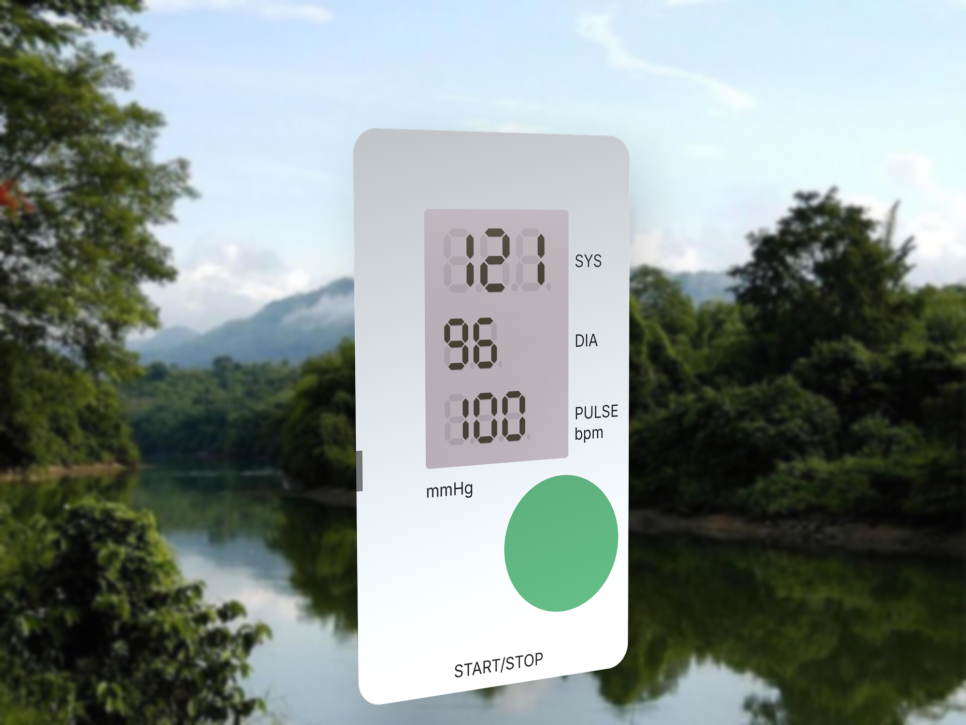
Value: **96** mmHg
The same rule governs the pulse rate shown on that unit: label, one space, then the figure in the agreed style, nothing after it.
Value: **100** bpm
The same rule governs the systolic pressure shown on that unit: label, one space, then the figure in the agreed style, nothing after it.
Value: **121** mmHg
